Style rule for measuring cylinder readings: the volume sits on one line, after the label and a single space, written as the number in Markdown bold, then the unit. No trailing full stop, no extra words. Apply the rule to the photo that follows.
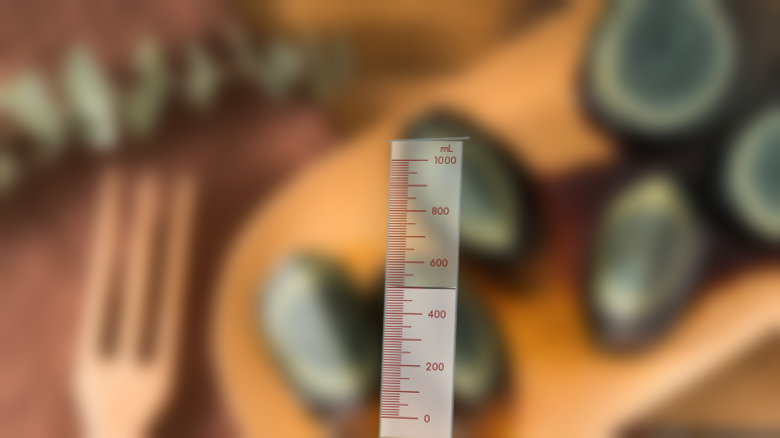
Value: **500** mL
